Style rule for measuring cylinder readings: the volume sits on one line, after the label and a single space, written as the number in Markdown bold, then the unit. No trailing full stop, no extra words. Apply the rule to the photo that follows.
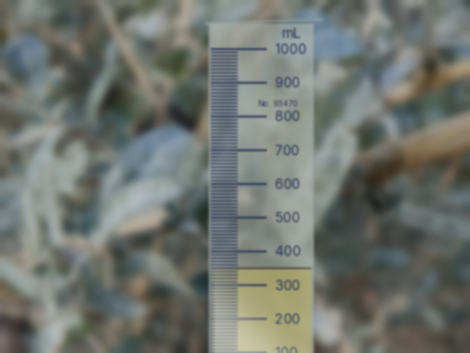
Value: **350** mL
